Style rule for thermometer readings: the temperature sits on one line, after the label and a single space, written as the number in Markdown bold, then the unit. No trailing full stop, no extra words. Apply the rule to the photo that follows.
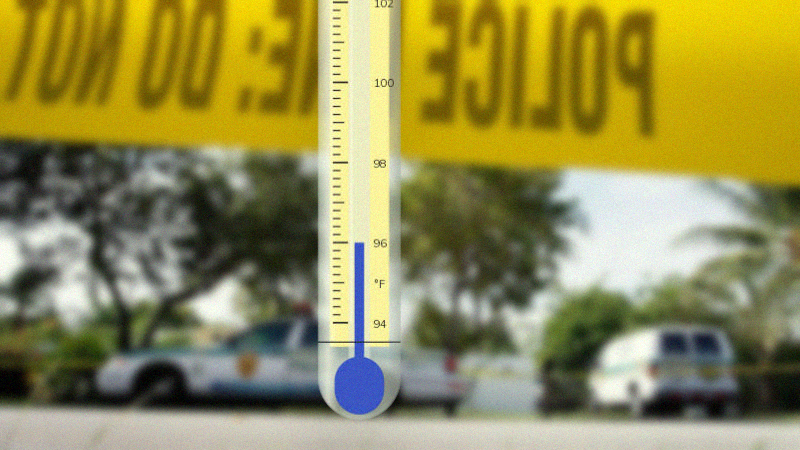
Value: **96** °F
